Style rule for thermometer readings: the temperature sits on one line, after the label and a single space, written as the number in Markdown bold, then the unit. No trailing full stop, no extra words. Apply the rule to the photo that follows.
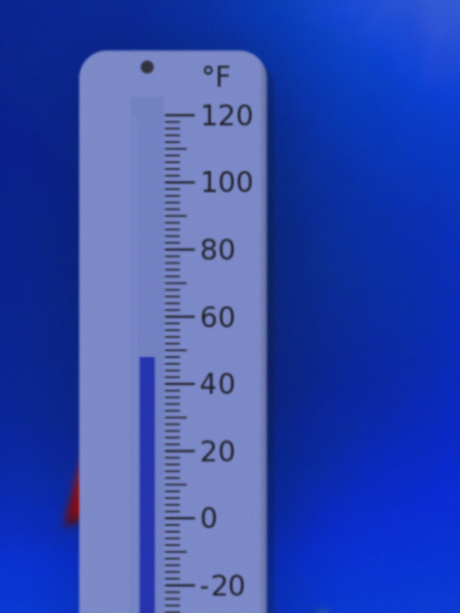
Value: **48** °F
